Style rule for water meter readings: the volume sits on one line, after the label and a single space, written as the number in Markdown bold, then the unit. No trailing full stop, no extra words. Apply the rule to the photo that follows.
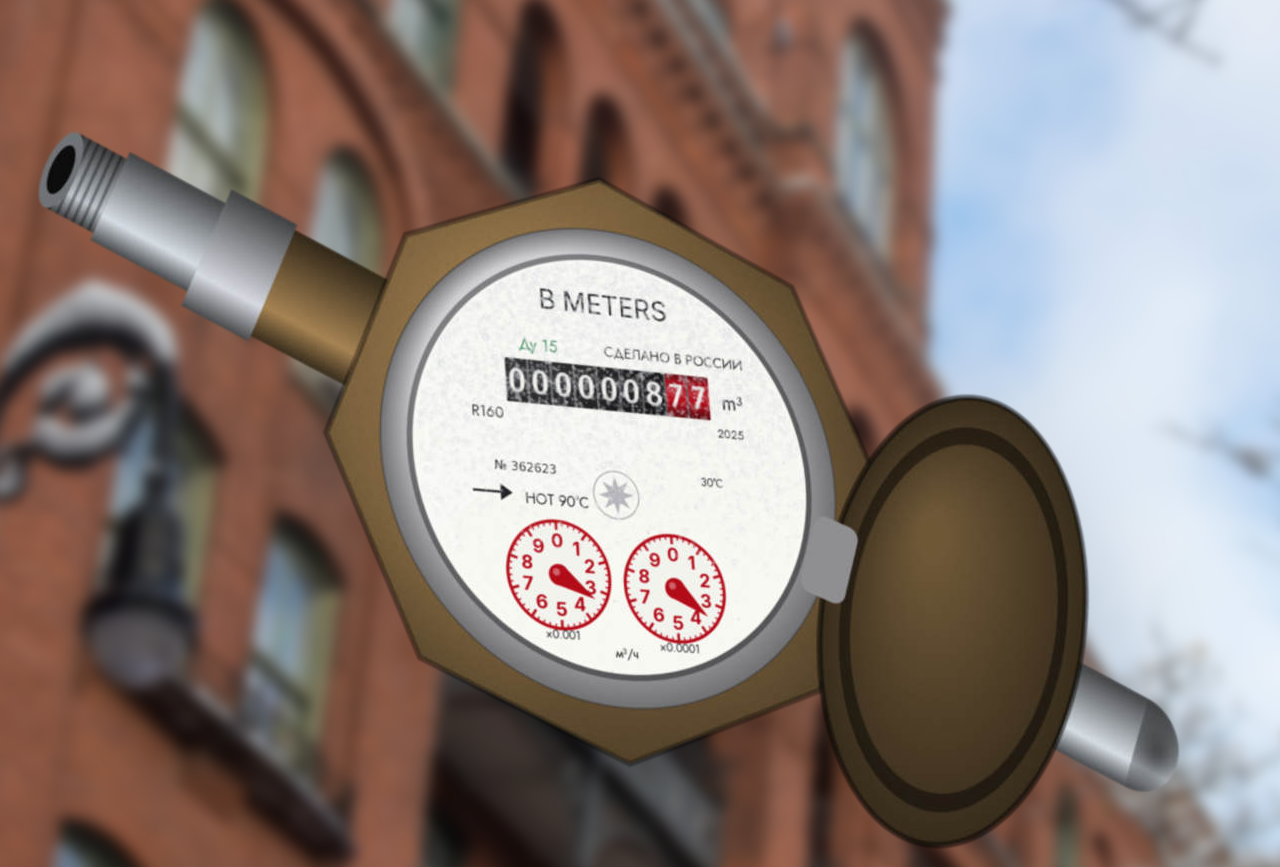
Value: **8.7733** m³
